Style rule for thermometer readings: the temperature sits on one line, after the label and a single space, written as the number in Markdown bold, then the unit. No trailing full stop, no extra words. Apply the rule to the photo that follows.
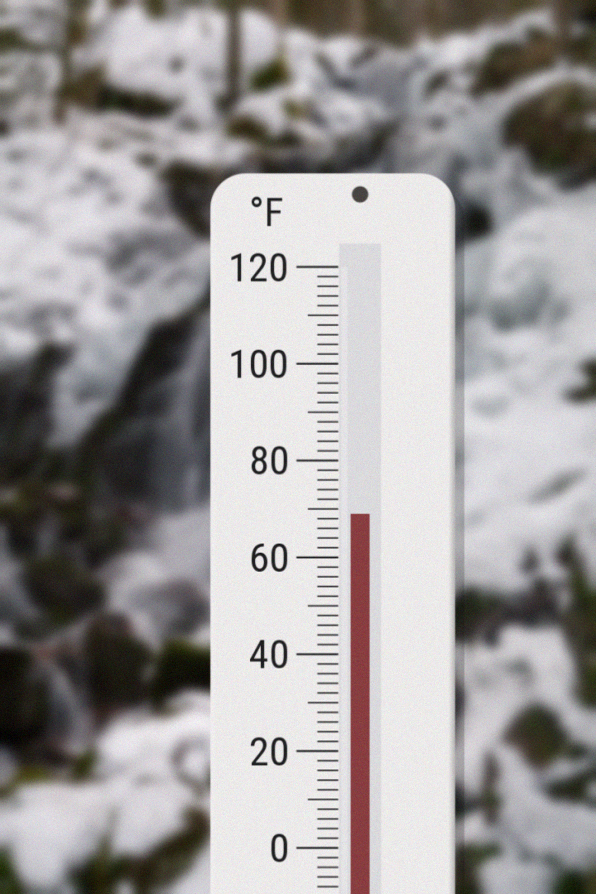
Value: **69** °F
